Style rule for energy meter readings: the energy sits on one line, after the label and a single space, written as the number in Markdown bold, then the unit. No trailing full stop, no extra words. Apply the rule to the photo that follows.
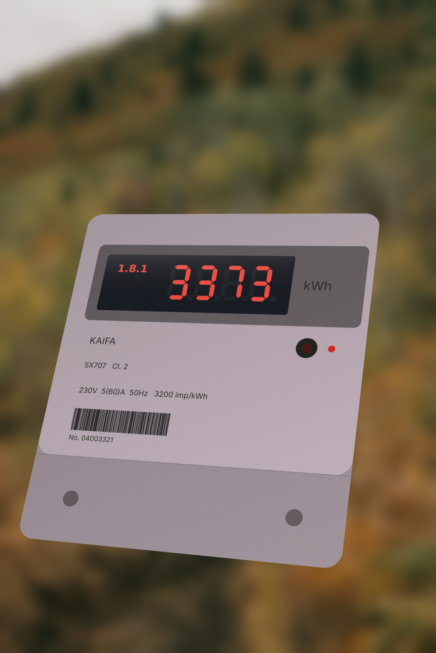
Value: **3373** kWh
